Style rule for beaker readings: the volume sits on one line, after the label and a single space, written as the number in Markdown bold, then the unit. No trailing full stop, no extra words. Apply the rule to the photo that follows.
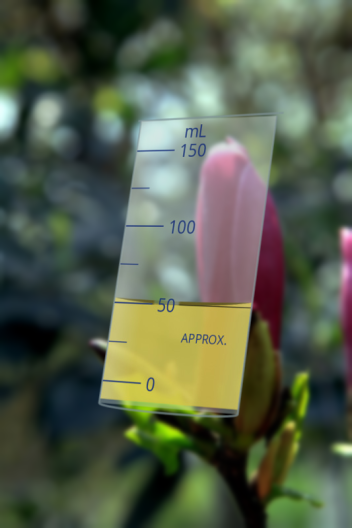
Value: **50** mL
